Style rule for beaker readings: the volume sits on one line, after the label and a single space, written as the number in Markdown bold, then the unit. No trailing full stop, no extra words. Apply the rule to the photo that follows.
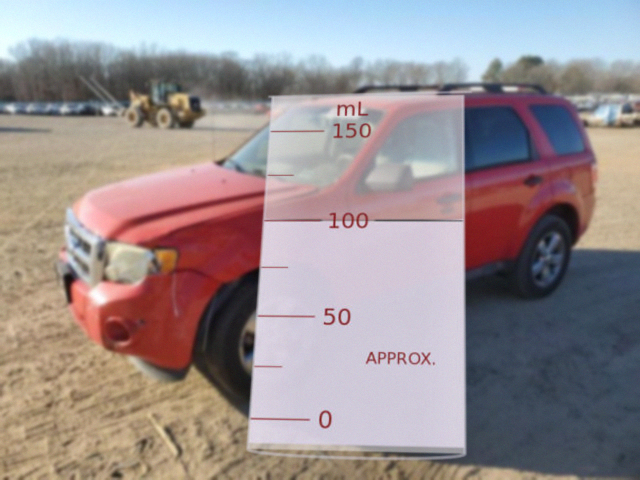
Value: **100** mL
